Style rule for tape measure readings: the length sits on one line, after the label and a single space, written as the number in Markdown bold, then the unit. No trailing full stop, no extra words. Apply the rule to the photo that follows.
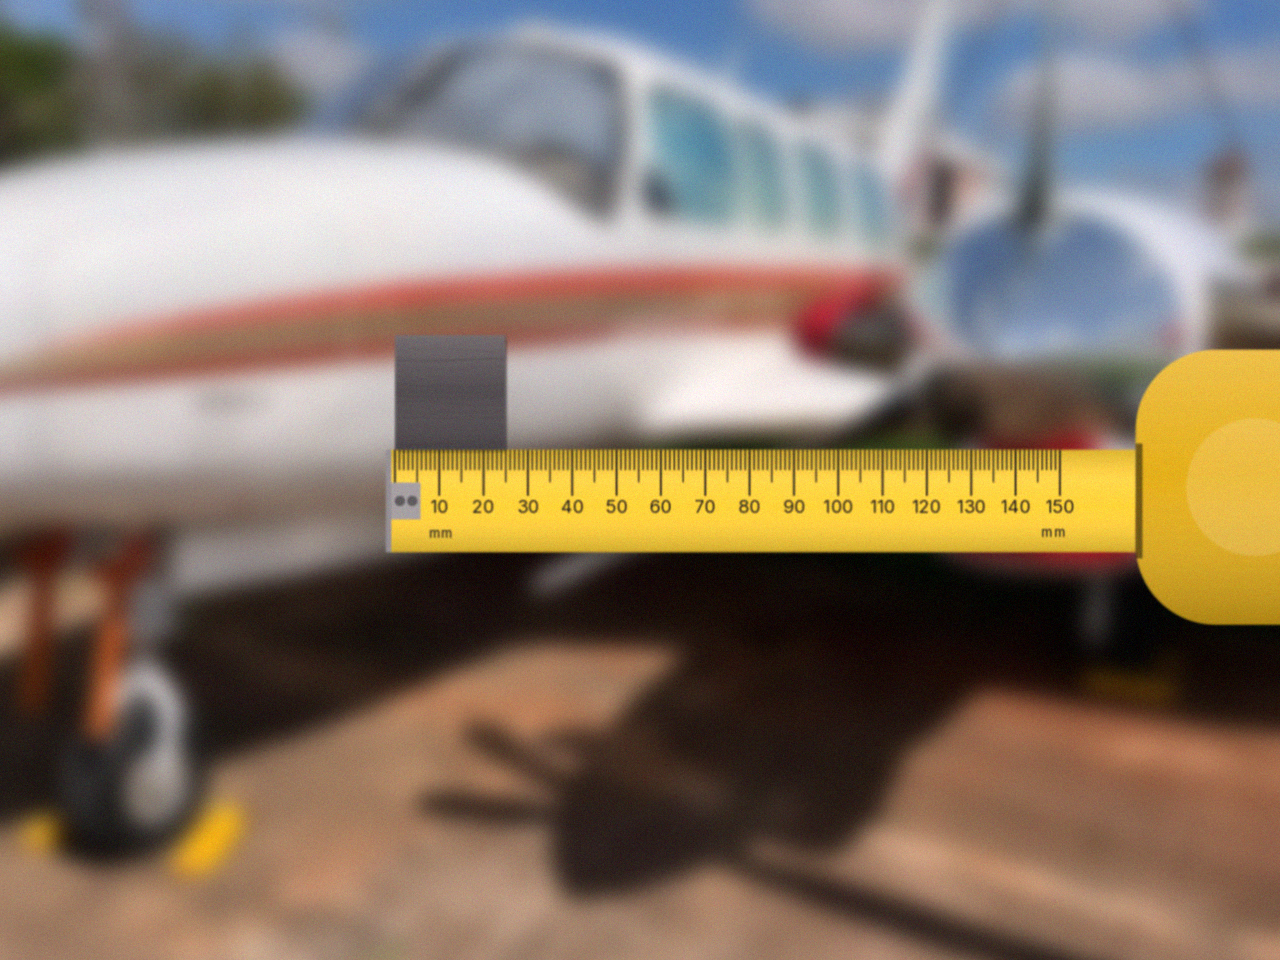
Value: **25** mm
